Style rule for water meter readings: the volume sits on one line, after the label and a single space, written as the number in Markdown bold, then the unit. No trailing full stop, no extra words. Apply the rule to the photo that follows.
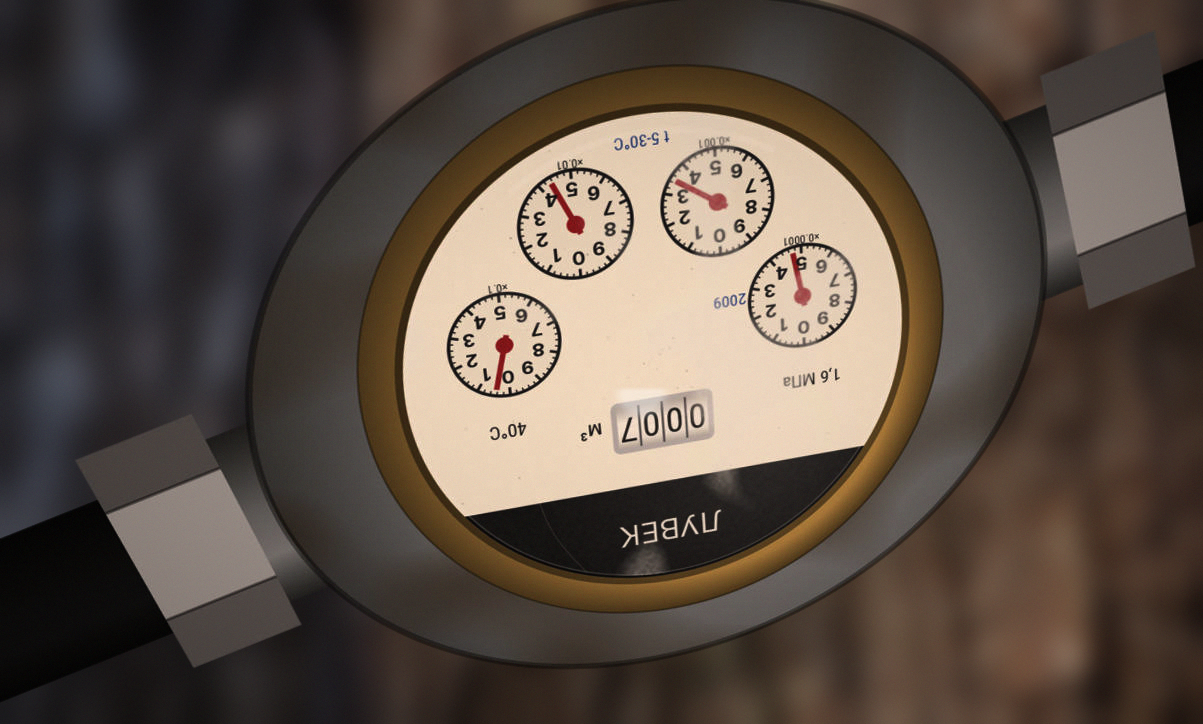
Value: **7.0434** m³
